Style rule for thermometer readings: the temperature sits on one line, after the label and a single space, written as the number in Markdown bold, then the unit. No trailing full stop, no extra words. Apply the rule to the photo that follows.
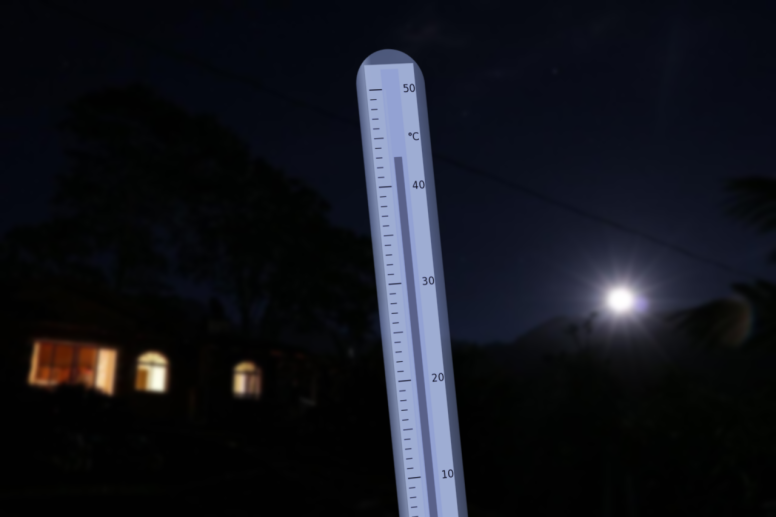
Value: **43** °C
